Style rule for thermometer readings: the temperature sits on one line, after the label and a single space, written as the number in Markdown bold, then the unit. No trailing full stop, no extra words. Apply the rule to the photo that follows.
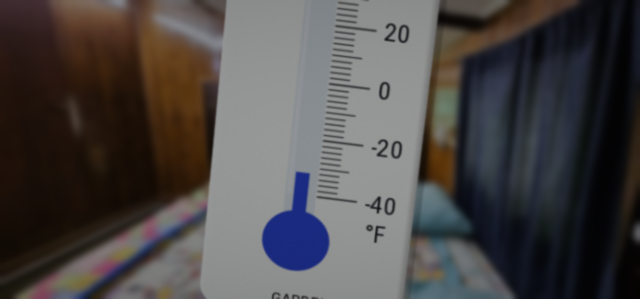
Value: **-32** °F
